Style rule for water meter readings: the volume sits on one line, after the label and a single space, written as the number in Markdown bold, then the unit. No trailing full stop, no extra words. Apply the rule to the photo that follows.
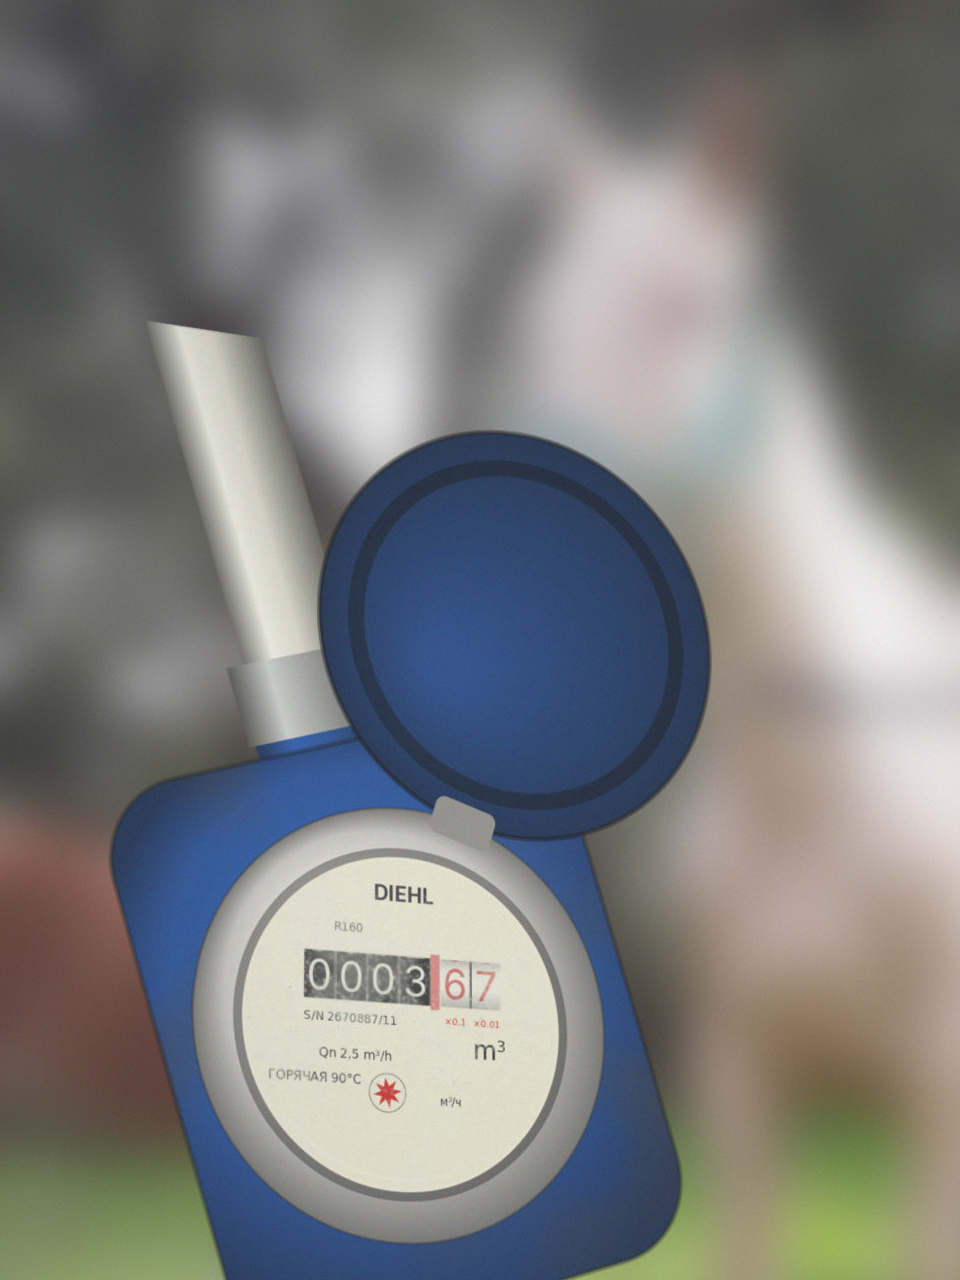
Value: **3.67** m³
